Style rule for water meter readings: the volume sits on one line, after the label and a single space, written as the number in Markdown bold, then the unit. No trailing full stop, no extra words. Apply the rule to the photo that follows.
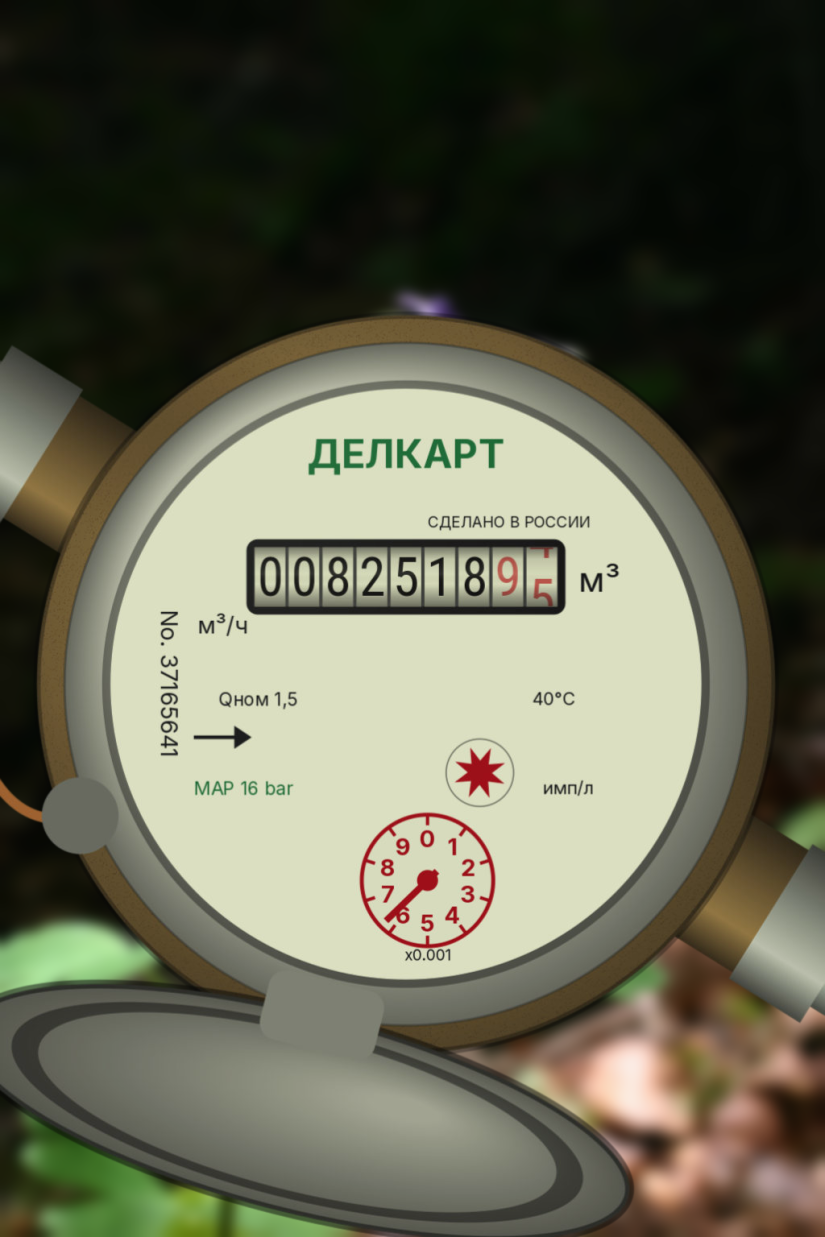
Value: **82518.946** m³
